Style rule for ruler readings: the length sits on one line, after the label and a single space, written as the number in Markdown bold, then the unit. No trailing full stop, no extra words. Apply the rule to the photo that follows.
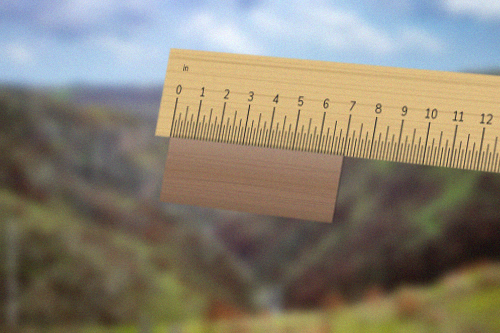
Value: **7** in
